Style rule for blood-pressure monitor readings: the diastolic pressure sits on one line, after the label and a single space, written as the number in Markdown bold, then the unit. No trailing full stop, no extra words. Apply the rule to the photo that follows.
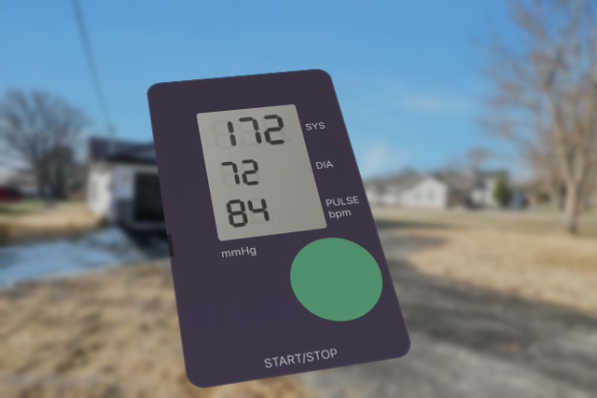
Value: **72** mmHg
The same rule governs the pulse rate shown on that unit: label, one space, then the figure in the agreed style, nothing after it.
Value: **84** bpm
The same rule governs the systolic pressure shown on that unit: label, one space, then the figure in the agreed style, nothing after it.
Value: **172** mmHg
